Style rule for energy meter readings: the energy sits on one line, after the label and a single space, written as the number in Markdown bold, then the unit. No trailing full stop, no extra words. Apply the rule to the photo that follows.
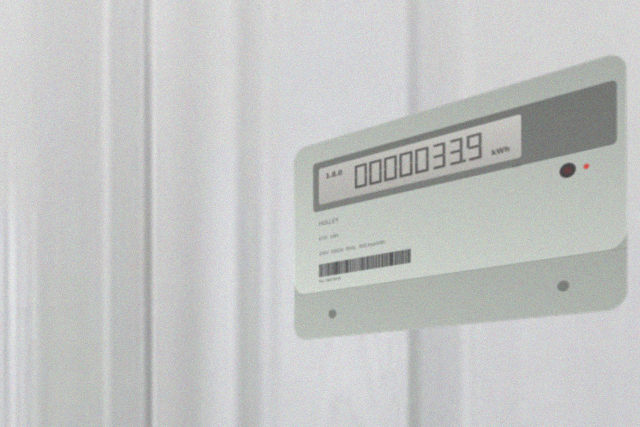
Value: **33.9** kWh
